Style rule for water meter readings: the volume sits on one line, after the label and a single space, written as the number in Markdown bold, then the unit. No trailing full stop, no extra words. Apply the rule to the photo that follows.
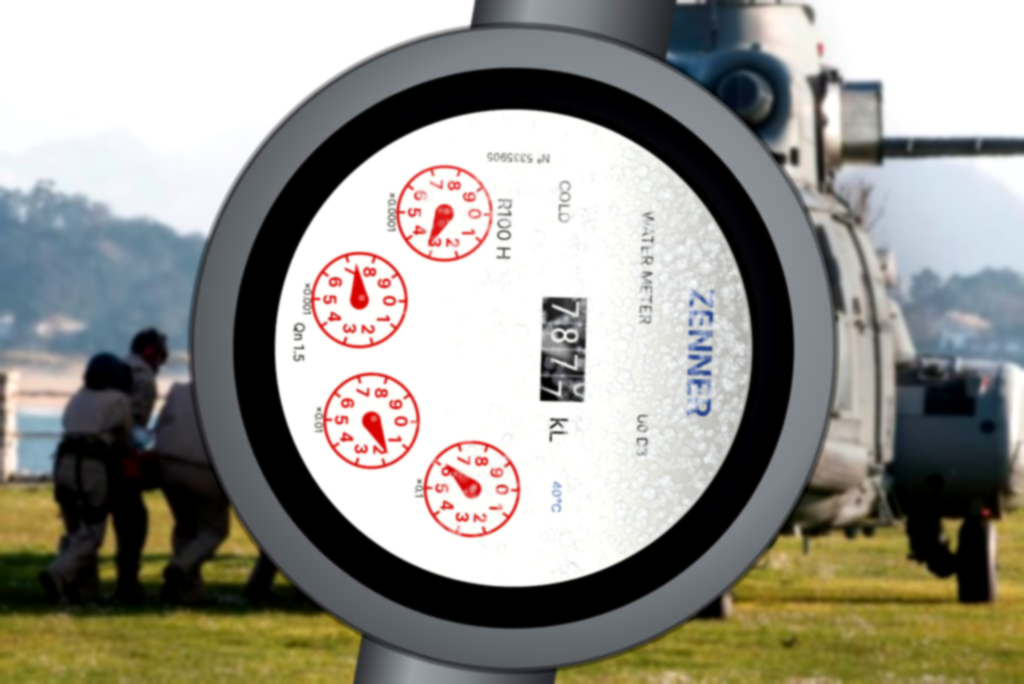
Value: **7876.6173** kL
